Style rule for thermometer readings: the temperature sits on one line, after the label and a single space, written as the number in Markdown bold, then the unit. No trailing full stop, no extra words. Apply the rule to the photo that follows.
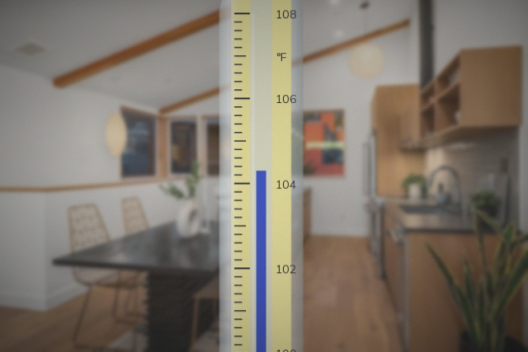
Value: **104.3** °F
